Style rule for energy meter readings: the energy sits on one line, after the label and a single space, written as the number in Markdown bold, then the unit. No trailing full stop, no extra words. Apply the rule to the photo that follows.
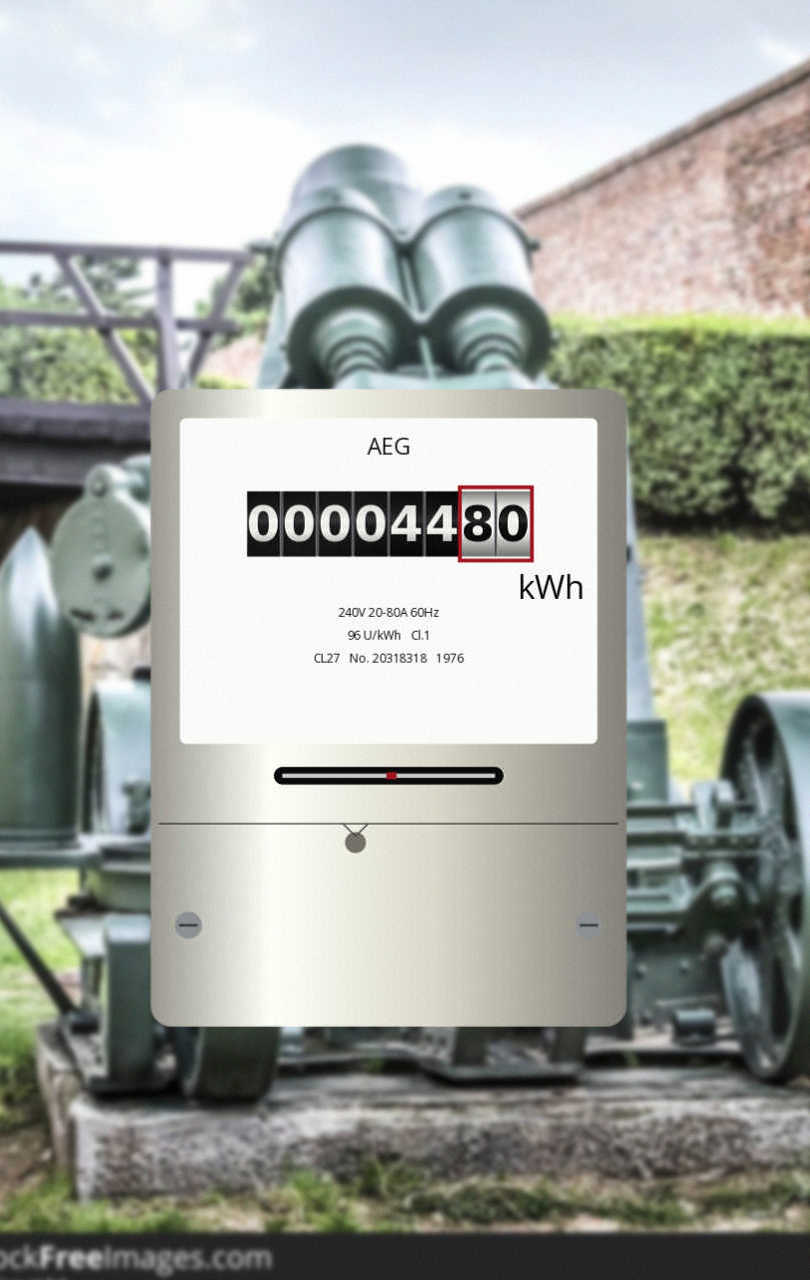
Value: **44.80** kWh
